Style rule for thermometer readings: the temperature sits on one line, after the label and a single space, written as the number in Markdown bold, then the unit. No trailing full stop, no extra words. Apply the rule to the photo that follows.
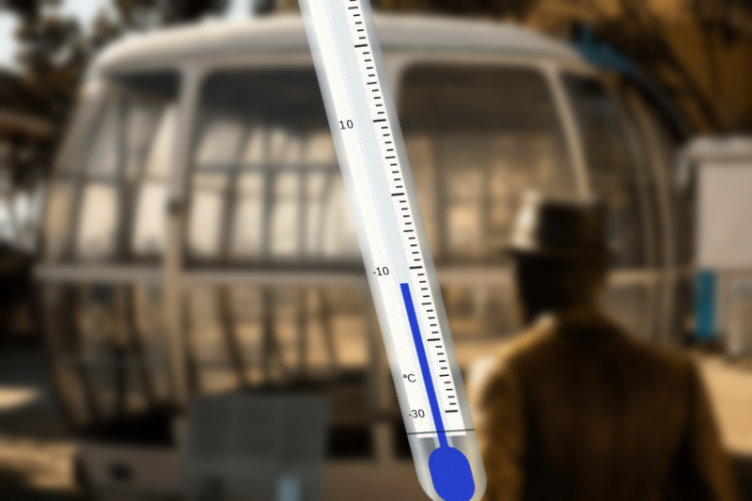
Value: **-12** °C
